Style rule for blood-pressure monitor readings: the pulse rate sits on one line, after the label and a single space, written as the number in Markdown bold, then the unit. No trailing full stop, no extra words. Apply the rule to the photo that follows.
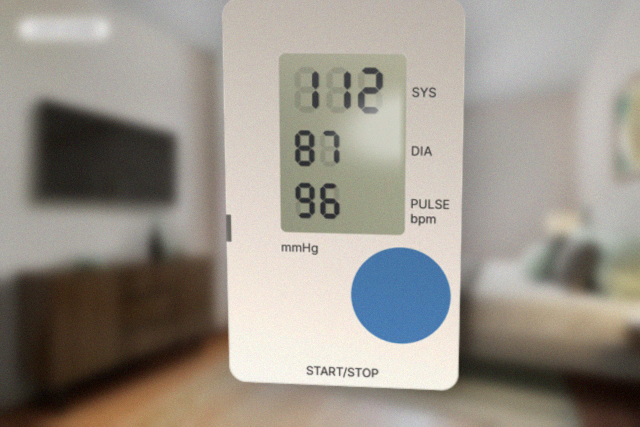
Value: **96** bpm
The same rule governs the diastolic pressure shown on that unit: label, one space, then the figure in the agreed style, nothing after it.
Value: **87** mmHg
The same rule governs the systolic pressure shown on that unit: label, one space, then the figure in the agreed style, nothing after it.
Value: **112** mmHg
